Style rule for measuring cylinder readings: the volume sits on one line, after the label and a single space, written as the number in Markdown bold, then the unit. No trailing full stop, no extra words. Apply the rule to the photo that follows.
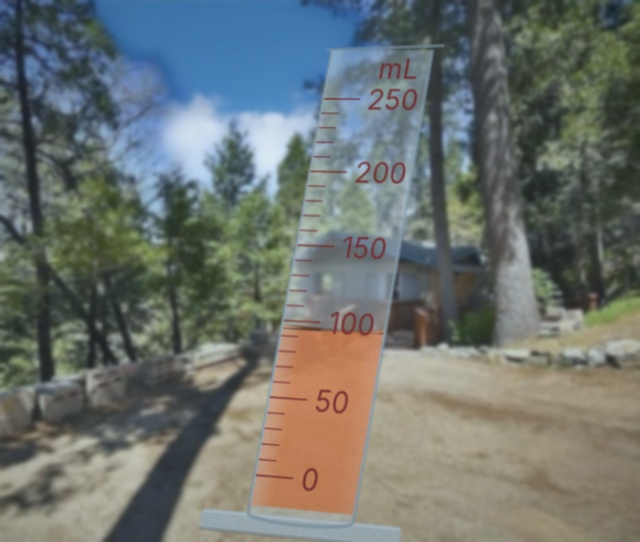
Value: **95** mL
